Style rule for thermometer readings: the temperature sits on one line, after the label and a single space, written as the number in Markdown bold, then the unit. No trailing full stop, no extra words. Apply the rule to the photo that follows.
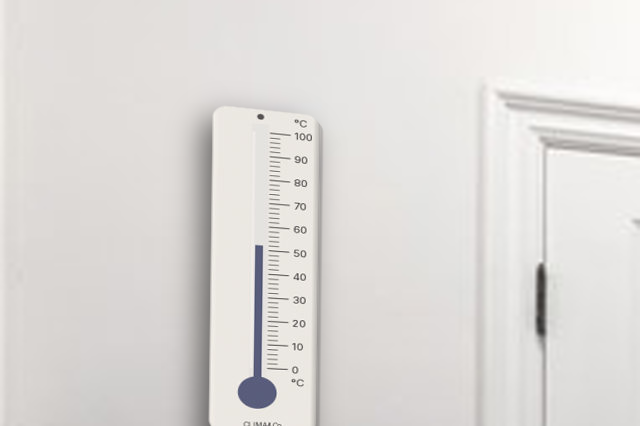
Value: **52** °C
